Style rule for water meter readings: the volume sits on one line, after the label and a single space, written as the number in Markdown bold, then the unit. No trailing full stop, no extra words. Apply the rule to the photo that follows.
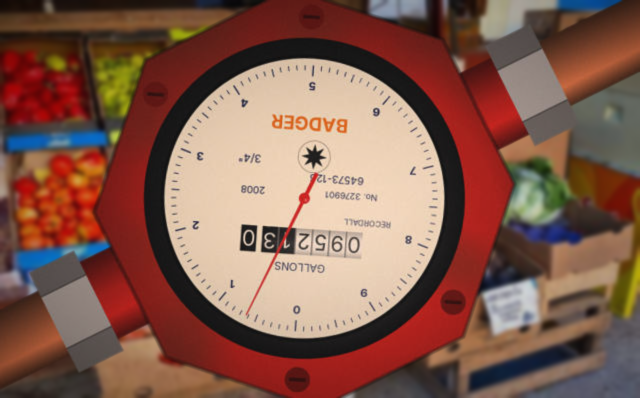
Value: **952130.6** gal
